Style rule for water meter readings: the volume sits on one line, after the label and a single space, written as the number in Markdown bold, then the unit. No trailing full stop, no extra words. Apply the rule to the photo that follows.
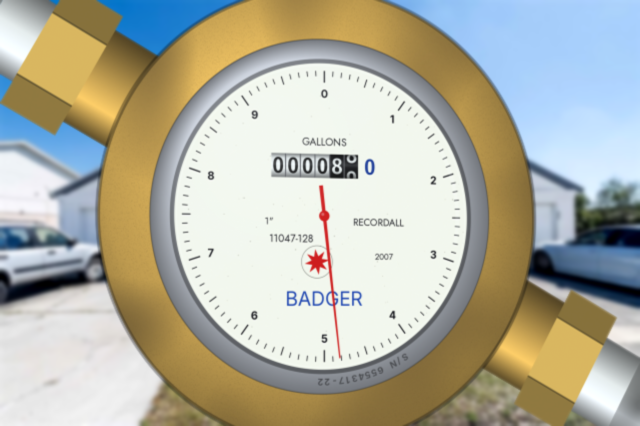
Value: **884.8** gal
